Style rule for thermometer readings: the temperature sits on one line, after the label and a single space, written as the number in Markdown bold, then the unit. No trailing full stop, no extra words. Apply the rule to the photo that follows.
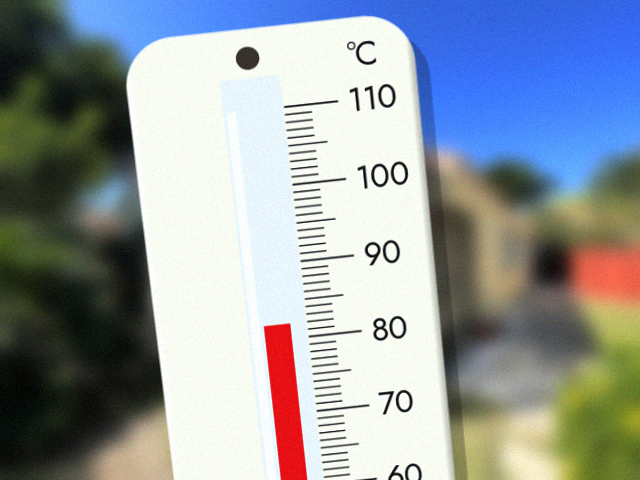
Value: **82** °C
